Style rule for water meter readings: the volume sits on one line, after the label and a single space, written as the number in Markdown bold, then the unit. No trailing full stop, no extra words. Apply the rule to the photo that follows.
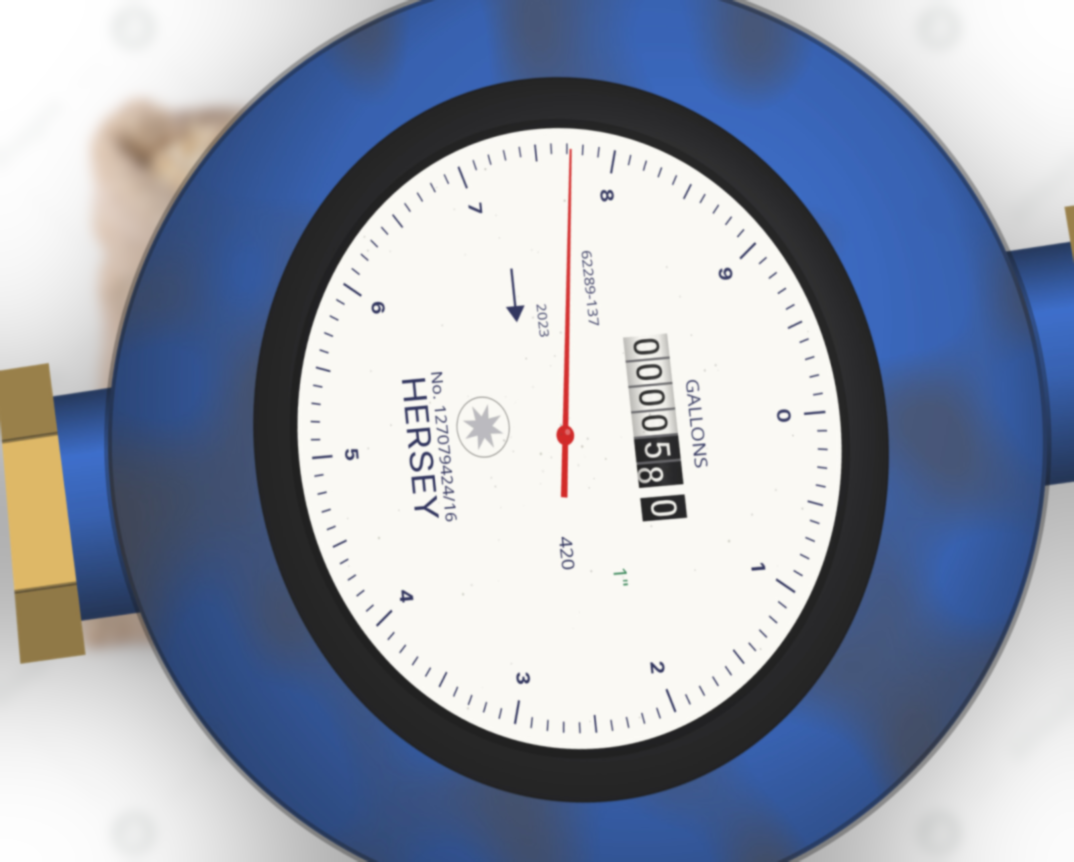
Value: **577.7** gal
